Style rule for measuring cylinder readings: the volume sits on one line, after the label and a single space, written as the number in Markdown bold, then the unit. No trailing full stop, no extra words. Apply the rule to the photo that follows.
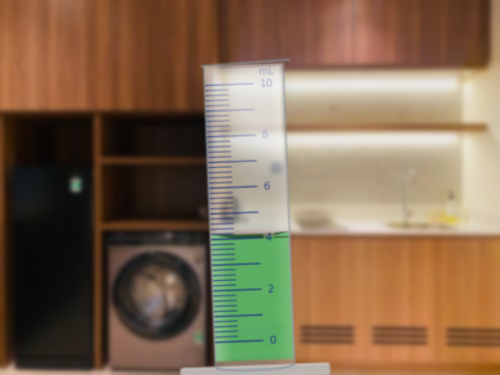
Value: **4** mL
